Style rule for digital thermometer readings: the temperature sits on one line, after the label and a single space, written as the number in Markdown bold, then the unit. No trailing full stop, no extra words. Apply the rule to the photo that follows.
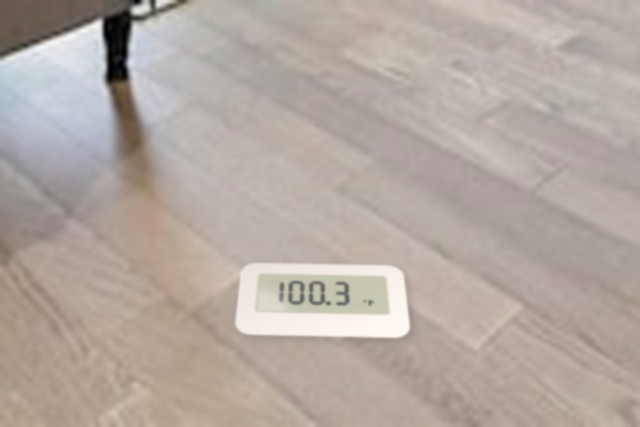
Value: **100.3** °F
